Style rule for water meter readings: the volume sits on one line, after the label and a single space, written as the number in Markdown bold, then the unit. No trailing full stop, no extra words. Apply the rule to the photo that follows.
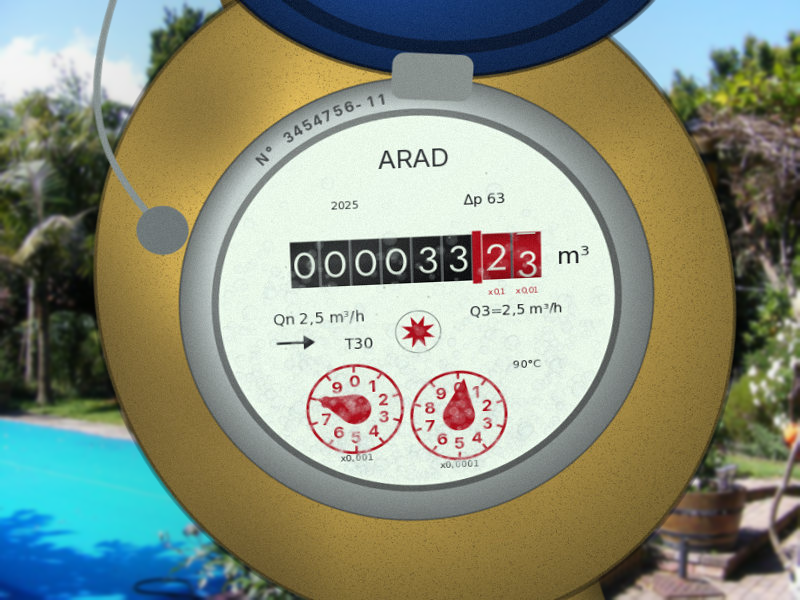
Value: **33.2280** m³
